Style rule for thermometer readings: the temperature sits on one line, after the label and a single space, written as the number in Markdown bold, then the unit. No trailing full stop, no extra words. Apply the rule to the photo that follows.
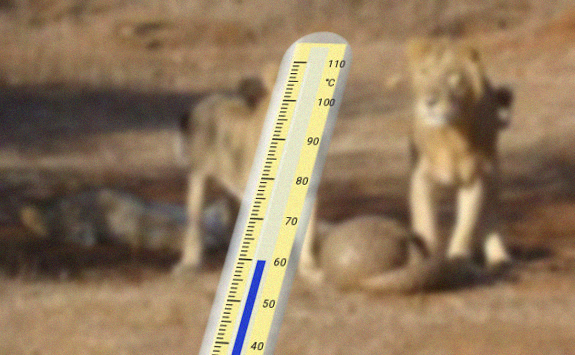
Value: **60** °C
